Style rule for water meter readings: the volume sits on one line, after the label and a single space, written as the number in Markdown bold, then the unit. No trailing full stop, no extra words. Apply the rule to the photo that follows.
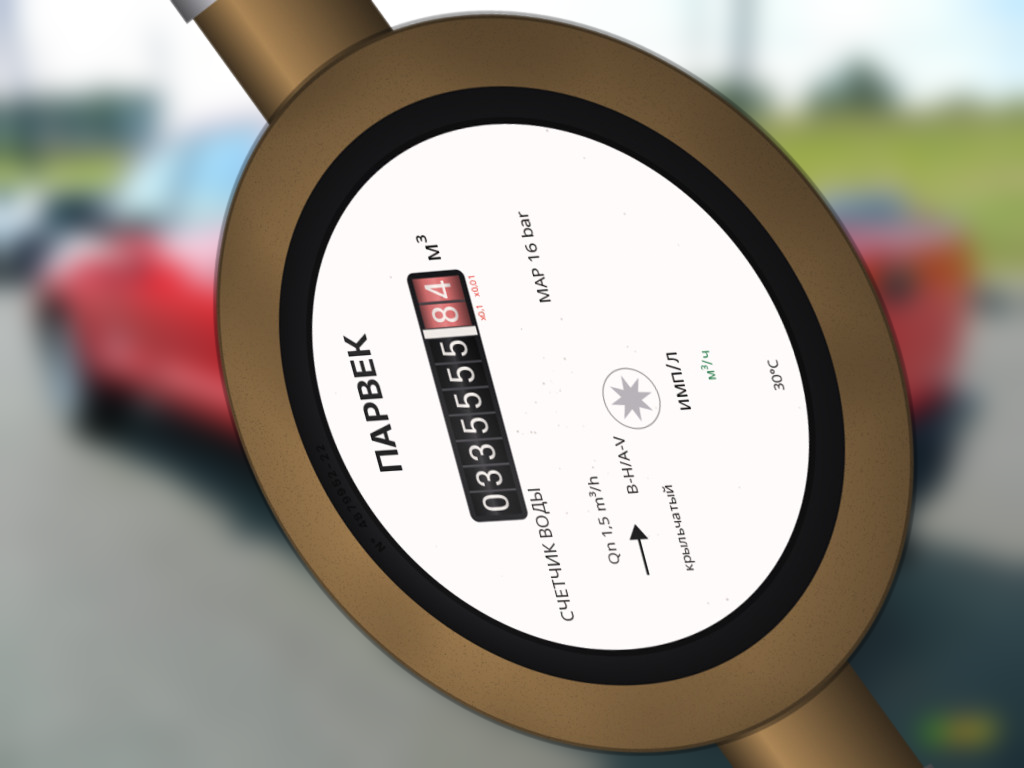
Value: **335555.84** m³
